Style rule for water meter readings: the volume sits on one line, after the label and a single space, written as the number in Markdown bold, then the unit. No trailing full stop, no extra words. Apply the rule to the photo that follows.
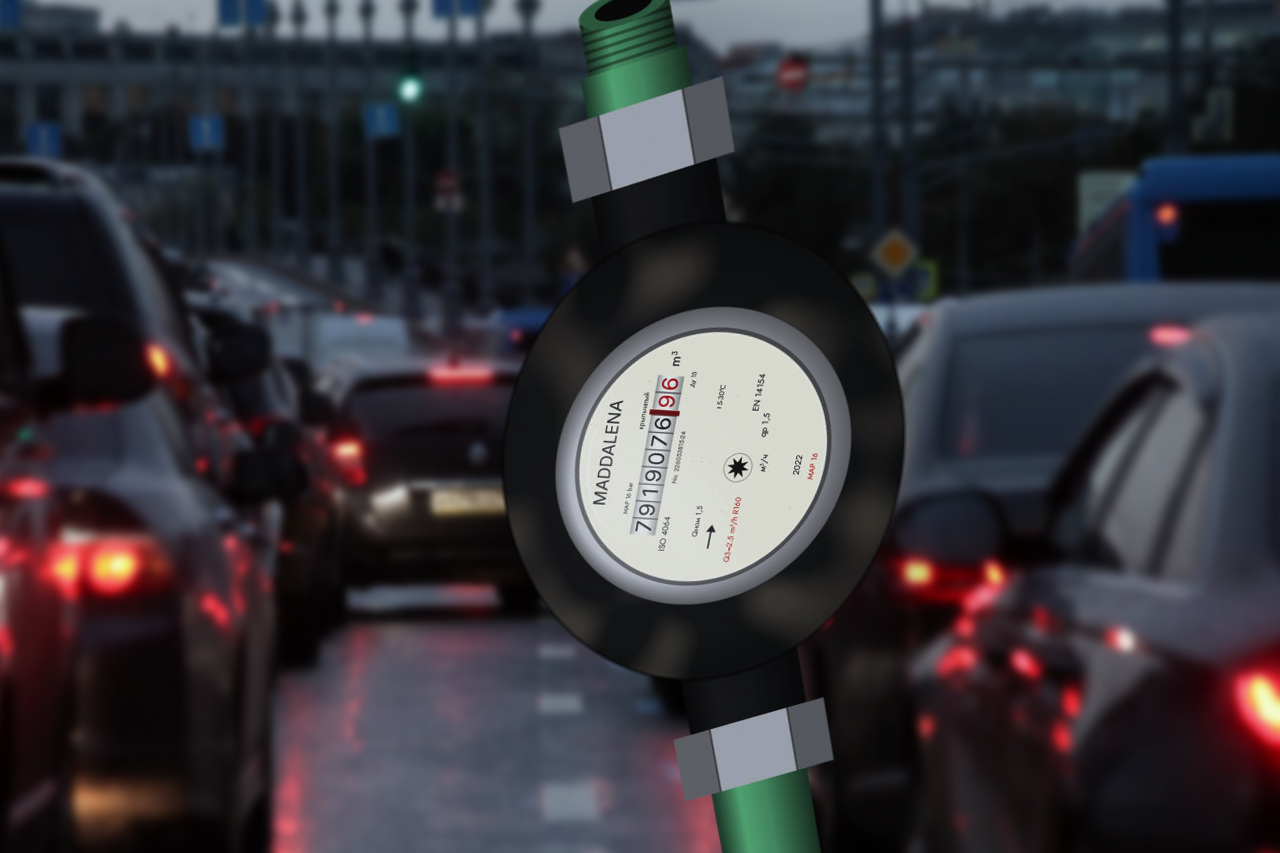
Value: **7919076.96** m³
